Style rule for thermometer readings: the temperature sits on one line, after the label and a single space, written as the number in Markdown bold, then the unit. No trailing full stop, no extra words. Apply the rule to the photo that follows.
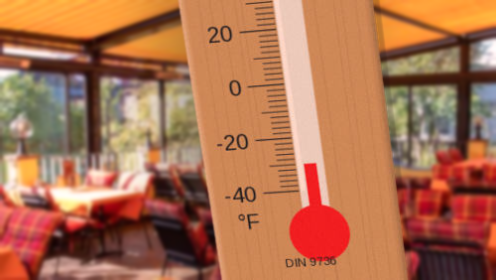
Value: **-30** °F
